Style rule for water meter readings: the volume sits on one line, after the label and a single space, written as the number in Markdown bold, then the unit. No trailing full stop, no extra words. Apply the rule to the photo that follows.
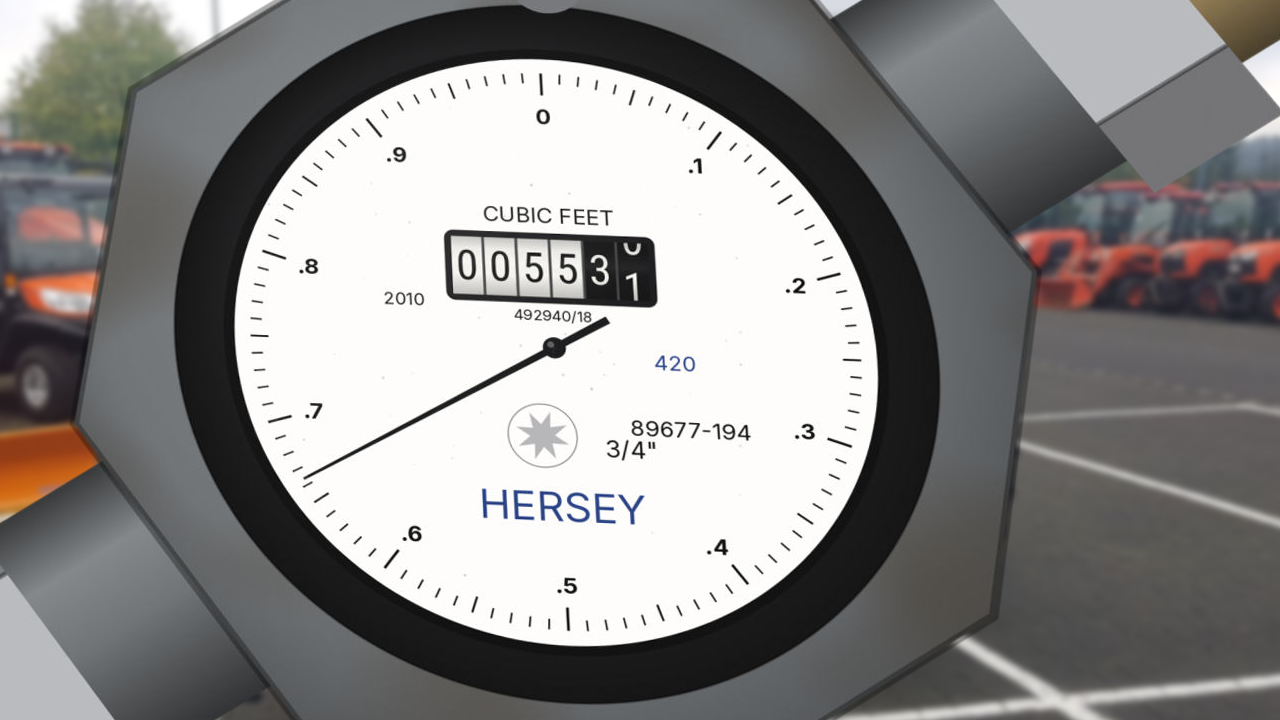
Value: **5530.66** ft³
